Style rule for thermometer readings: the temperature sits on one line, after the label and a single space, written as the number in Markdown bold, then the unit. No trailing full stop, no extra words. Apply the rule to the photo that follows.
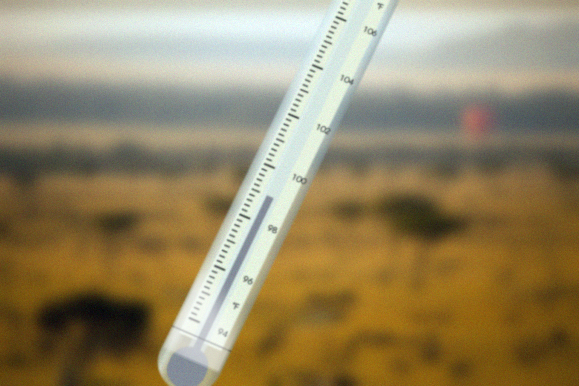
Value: **99** °F
